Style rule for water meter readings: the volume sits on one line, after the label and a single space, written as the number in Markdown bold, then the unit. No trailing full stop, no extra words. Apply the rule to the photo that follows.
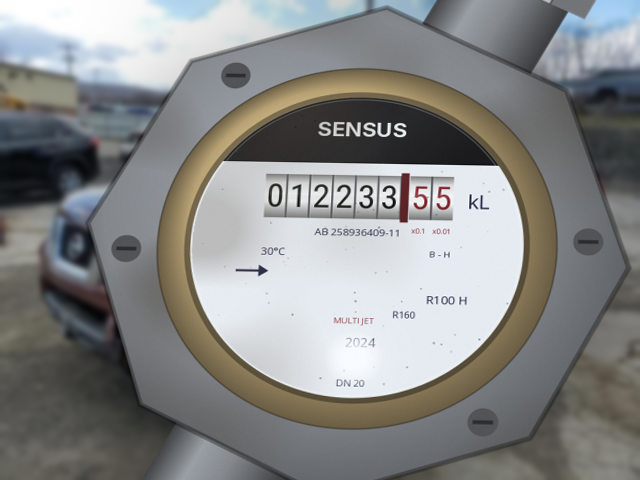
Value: **12233.55** kL
